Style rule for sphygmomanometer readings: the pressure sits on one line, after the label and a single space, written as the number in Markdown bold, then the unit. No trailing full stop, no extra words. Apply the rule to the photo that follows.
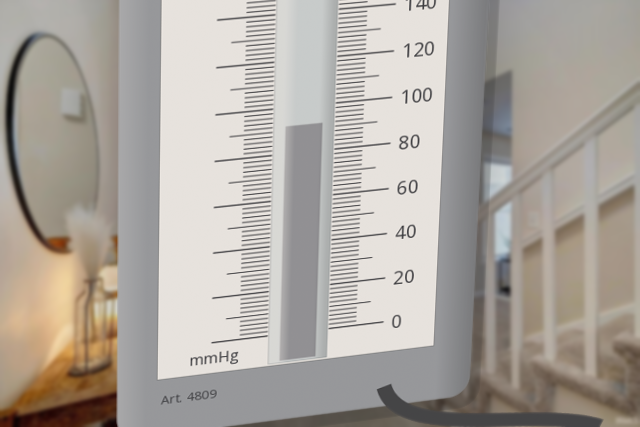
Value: **92** mmHg
